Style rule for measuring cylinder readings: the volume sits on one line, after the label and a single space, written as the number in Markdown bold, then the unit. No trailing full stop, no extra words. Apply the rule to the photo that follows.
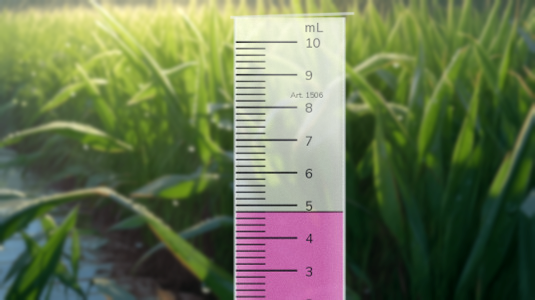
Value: **4.8** mL
